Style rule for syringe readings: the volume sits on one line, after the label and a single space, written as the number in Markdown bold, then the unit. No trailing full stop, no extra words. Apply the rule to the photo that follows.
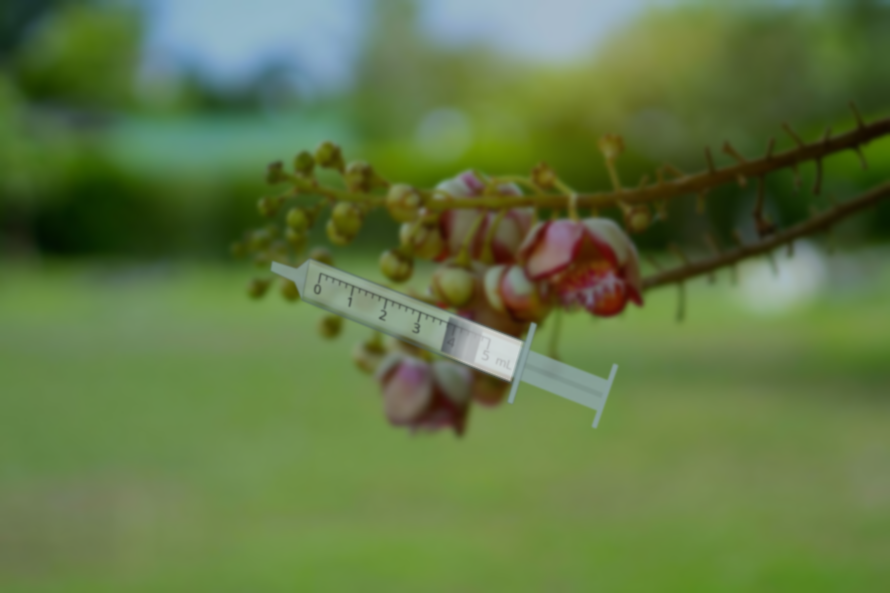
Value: **3.8** mL
